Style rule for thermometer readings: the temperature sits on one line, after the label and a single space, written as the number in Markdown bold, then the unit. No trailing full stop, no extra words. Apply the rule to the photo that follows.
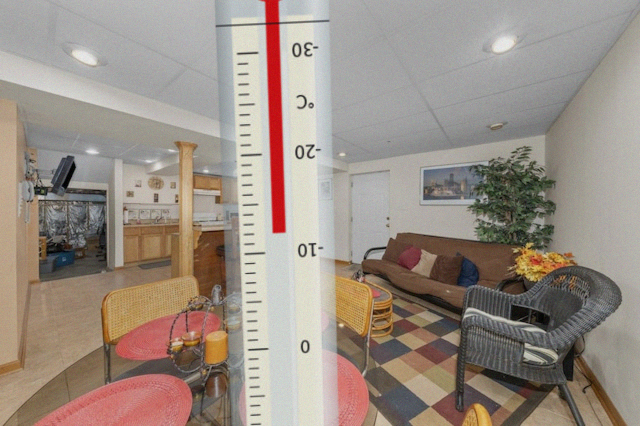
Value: **-12** °C
